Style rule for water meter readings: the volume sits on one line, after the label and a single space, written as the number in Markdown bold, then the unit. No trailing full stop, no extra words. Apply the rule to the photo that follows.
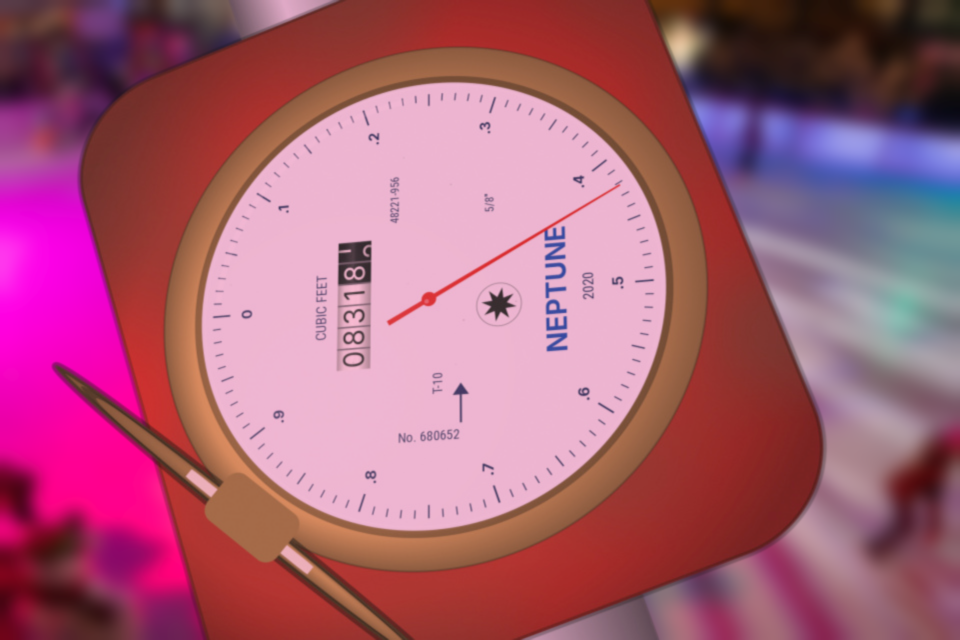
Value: **83181.42** ft³
